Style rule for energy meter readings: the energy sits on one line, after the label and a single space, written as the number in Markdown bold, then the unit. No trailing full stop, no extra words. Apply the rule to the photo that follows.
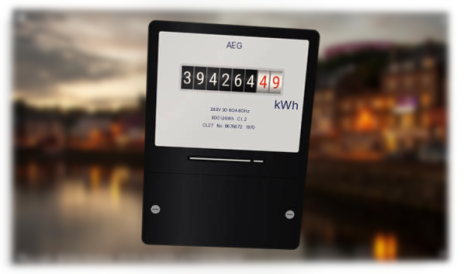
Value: **394264.49** kWh
